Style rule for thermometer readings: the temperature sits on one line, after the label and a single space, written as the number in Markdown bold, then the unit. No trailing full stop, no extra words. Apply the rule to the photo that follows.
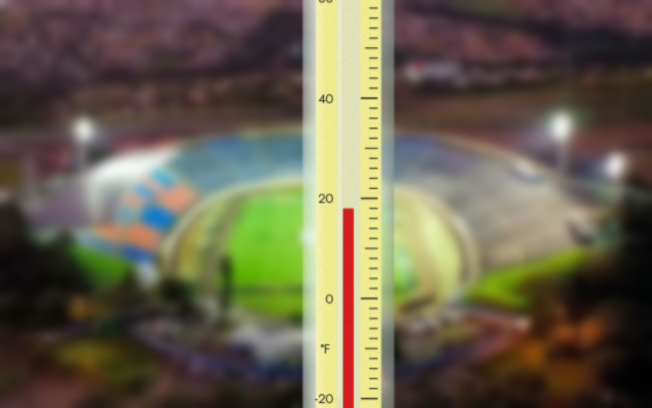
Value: **18** °F
